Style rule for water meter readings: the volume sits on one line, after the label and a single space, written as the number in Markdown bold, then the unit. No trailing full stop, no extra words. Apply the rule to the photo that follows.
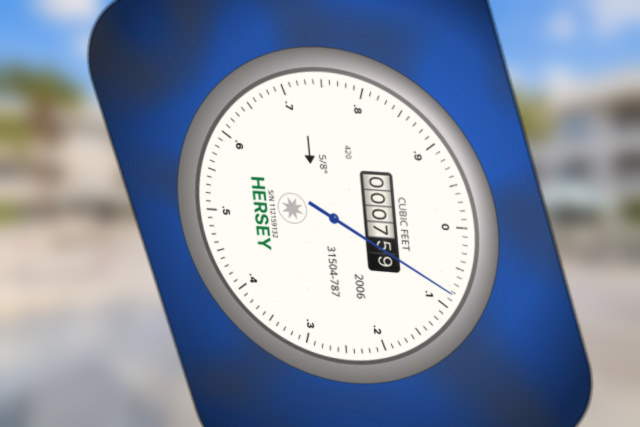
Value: **759.08** ft³
